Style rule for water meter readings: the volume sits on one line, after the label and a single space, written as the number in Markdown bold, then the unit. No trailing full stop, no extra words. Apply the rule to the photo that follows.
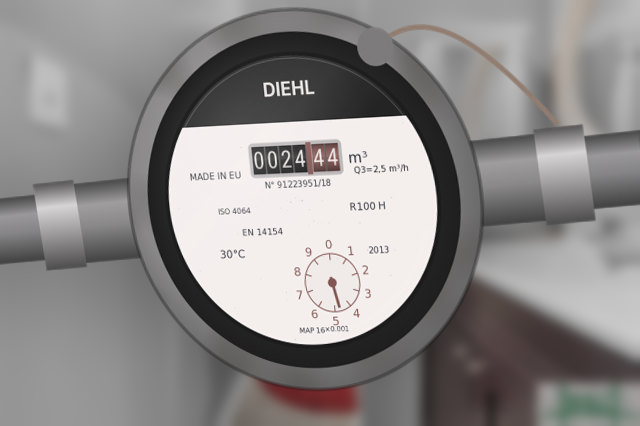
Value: **24.444** m³
